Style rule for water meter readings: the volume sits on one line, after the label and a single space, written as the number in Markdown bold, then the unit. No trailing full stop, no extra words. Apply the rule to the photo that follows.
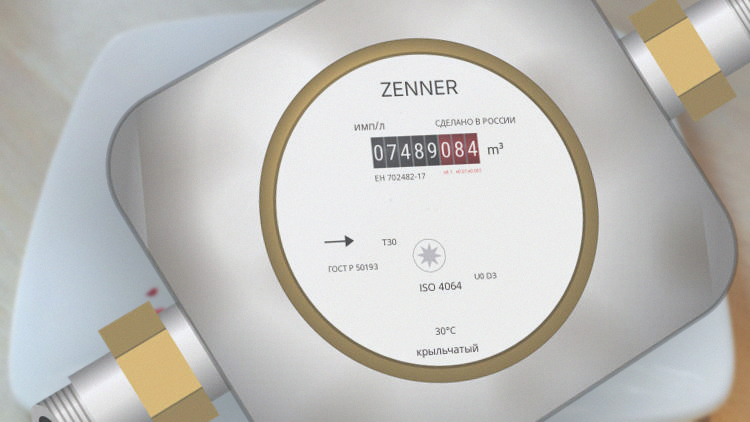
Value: **7489.084** m³
